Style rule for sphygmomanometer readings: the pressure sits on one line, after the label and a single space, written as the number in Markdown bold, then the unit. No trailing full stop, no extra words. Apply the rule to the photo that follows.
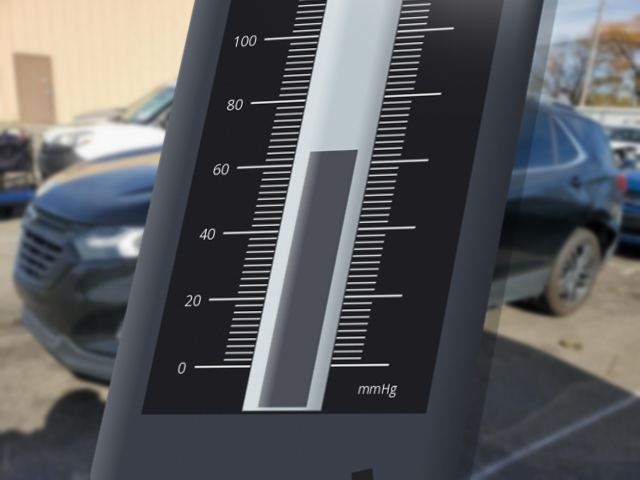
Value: **64** mmHg
